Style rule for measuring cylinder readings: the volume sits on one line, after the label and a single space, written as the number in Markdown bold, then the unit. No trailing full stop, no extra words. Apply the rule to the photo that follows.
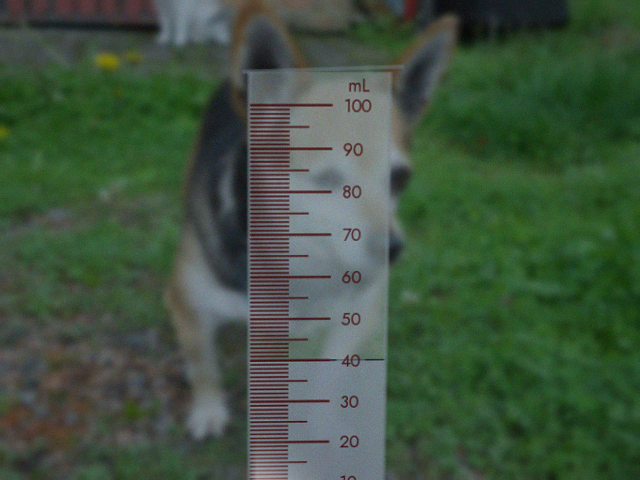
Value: **40** mL
